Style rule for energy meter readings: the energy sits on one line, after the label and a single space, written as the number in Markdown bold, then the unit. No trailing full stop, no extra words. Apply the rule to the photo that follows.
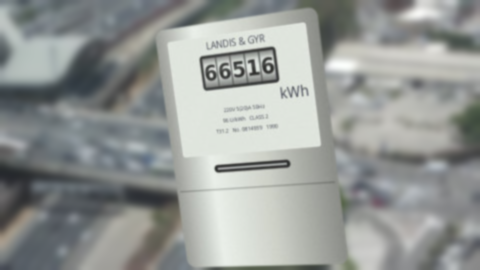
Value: **66516** kWh
